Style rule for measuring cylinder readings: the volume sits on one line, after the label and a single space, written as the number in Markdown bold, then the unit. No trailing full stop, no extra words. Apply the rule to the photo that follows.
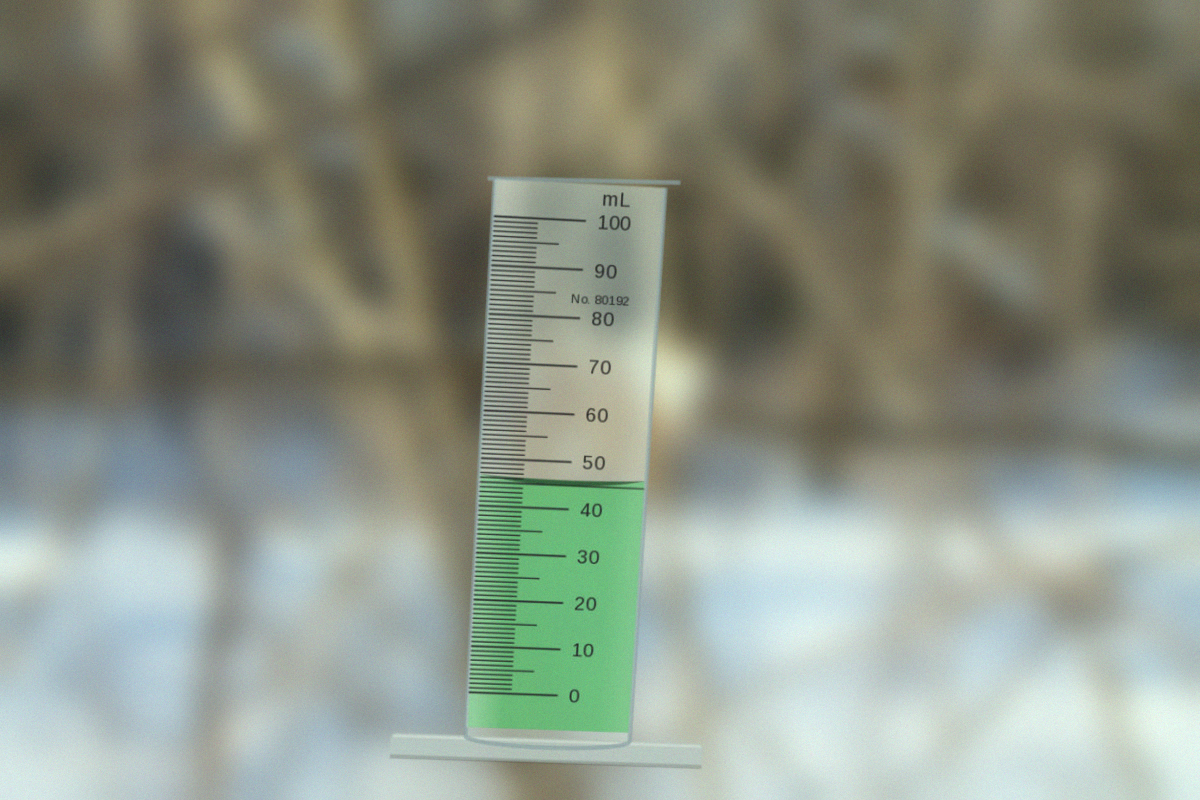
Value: **45** mL
